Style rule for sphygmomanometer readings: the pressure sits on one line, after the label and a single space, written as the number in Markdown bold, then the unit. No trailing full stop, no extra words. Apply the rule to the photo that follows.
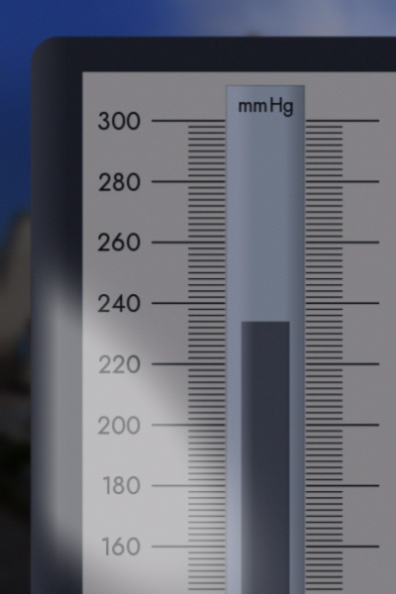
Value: **234** mmHg
